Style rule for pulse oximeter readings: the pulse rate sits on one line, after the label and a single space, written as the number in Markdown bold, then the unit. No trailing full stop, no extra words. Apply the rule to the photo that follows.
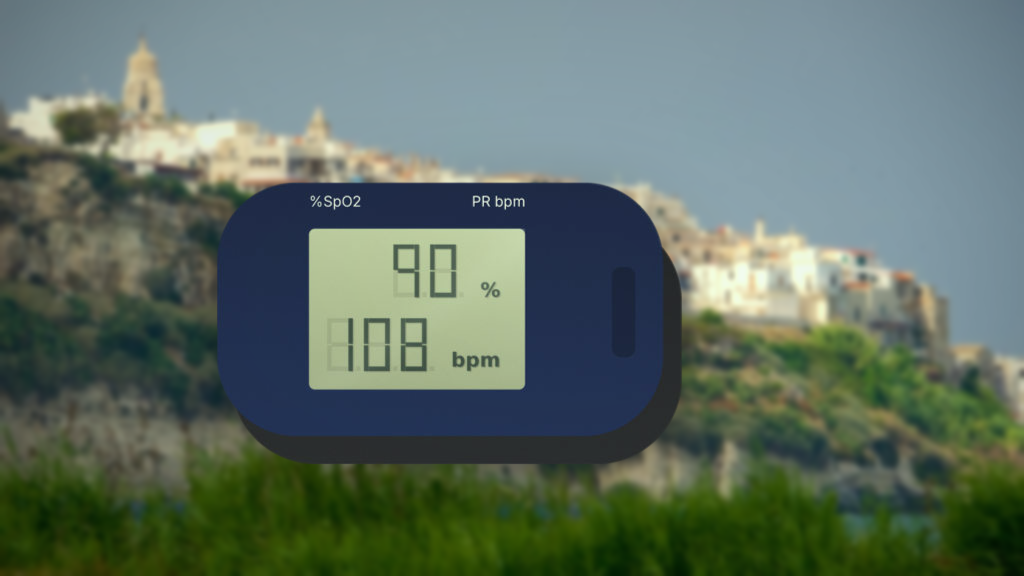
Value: **108** bpm
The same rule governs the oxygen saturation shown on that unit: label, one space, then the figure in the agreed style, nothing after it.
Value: **90** %
